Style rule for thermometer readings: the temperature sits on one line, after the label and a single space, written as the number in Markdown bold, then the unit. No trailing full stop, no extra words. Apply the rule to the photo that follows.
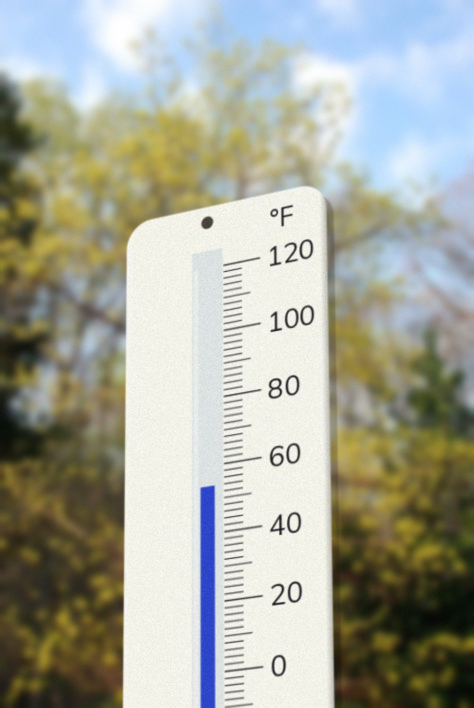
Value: **54** °F
